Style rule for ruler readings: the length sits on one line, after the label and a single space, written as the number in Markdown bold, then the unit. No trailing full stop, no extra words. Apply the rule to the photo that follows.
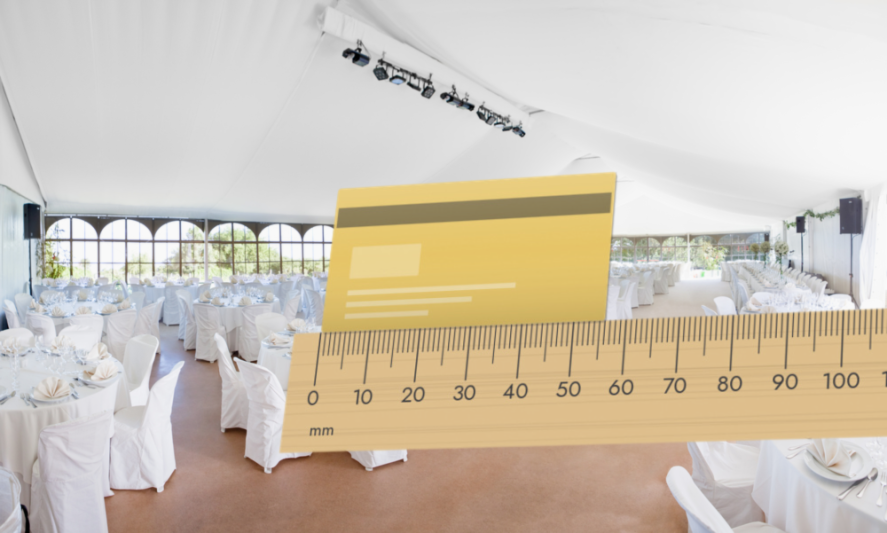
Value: **56** mm
